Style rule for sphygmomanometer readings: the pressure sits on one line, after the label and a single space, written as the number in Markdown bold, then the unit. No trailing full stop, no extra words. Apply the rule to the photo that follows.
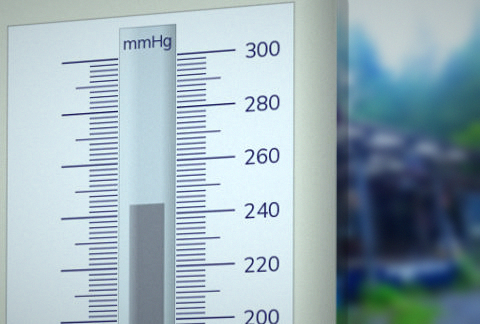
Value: **244** mmHg
